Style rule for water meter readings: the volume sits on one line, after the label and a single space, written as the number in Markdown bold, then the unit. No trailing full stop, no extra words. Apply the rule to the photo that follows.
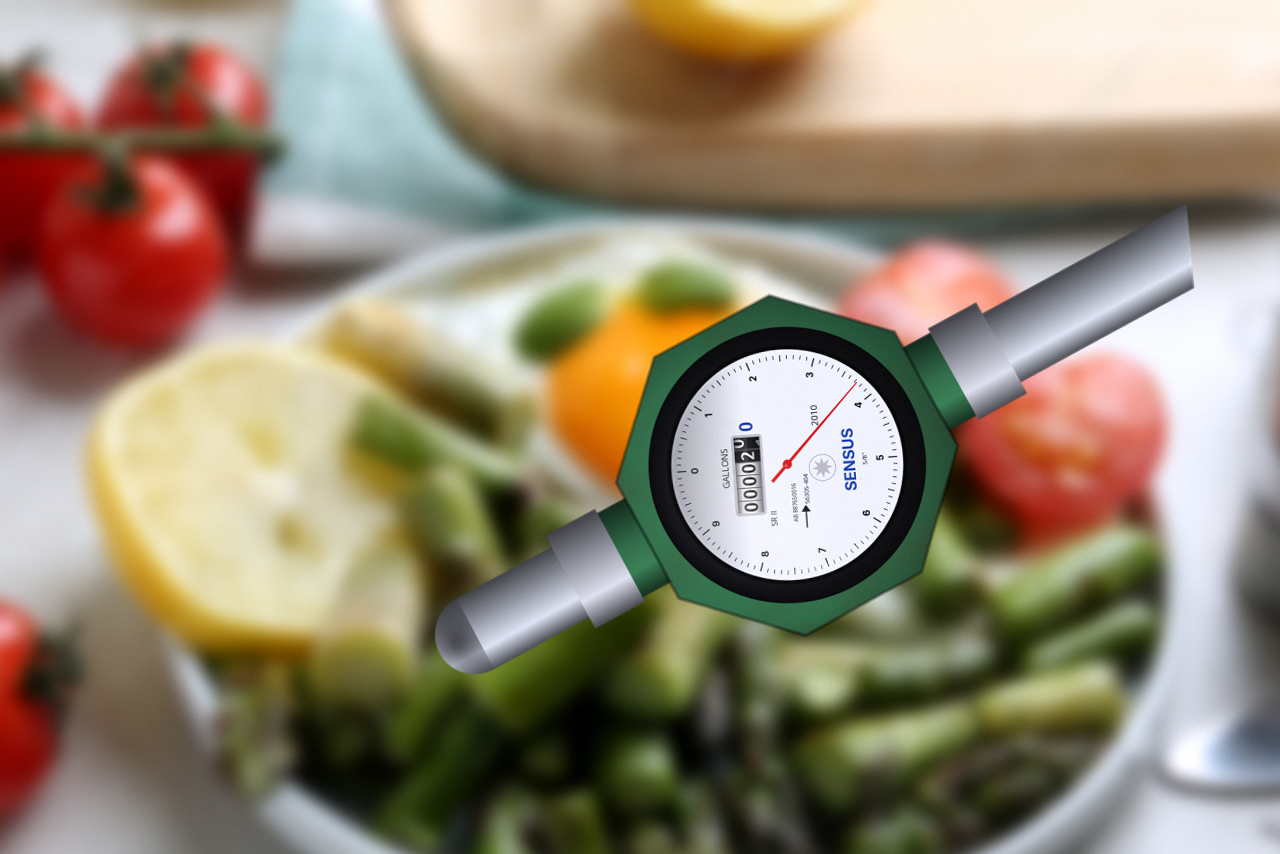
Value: **203.7** gal
